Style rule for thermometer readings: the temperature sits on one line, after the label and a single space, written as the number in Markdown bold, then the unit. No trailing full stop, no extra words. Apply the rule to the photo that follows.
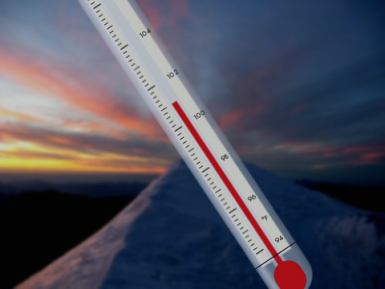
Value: **101** °F
